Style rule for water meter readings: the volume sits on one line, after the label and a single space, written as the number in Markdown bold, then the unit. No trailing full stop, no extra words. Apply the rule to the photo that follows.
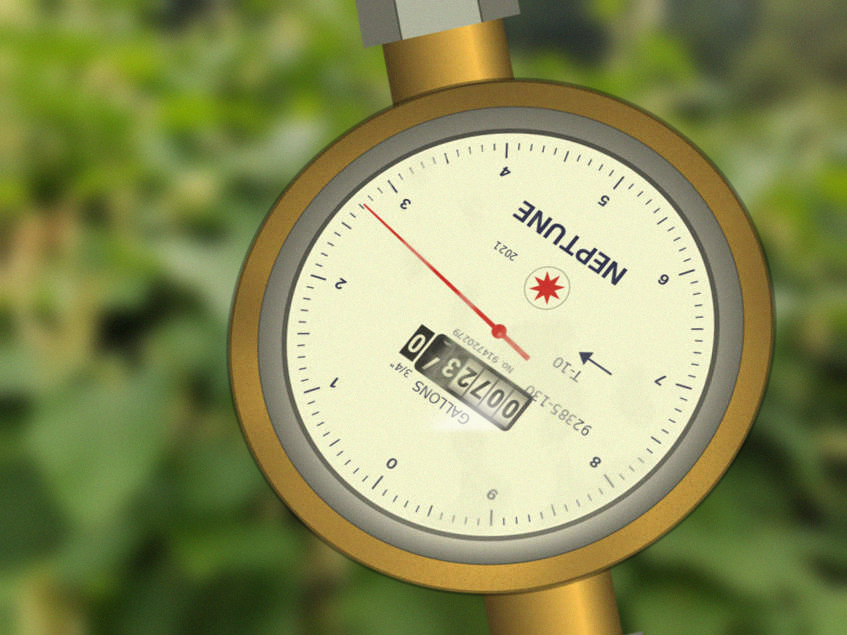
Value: **72372.7** gal
